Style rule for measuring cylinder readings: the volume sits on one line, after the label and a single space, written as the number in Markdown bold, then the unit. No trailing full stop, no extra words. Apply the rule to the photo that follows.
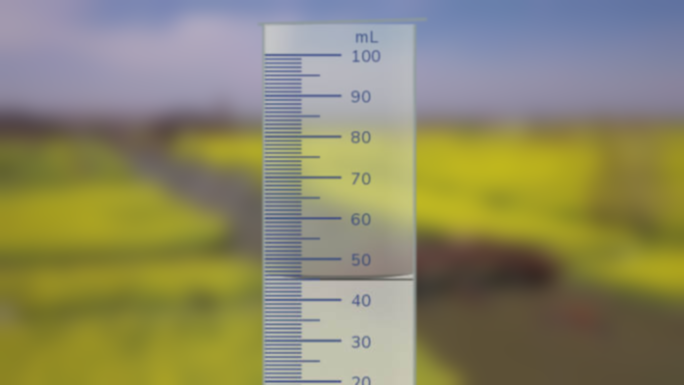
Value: **45** mL
